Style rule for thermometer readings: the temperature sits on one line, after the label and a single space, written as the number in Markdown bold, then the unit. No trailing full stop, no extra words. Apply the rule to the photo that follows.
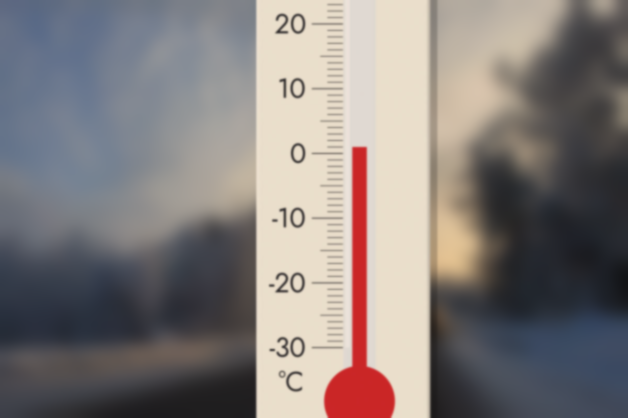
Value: **1** °C
